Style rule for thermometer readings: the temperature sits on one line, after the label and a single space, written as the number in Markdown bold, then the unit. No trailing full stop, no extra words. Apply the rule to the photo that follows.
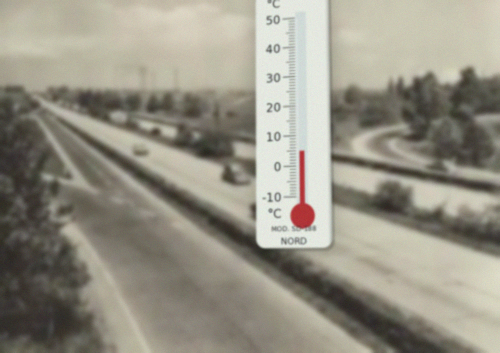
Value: **5** °C
